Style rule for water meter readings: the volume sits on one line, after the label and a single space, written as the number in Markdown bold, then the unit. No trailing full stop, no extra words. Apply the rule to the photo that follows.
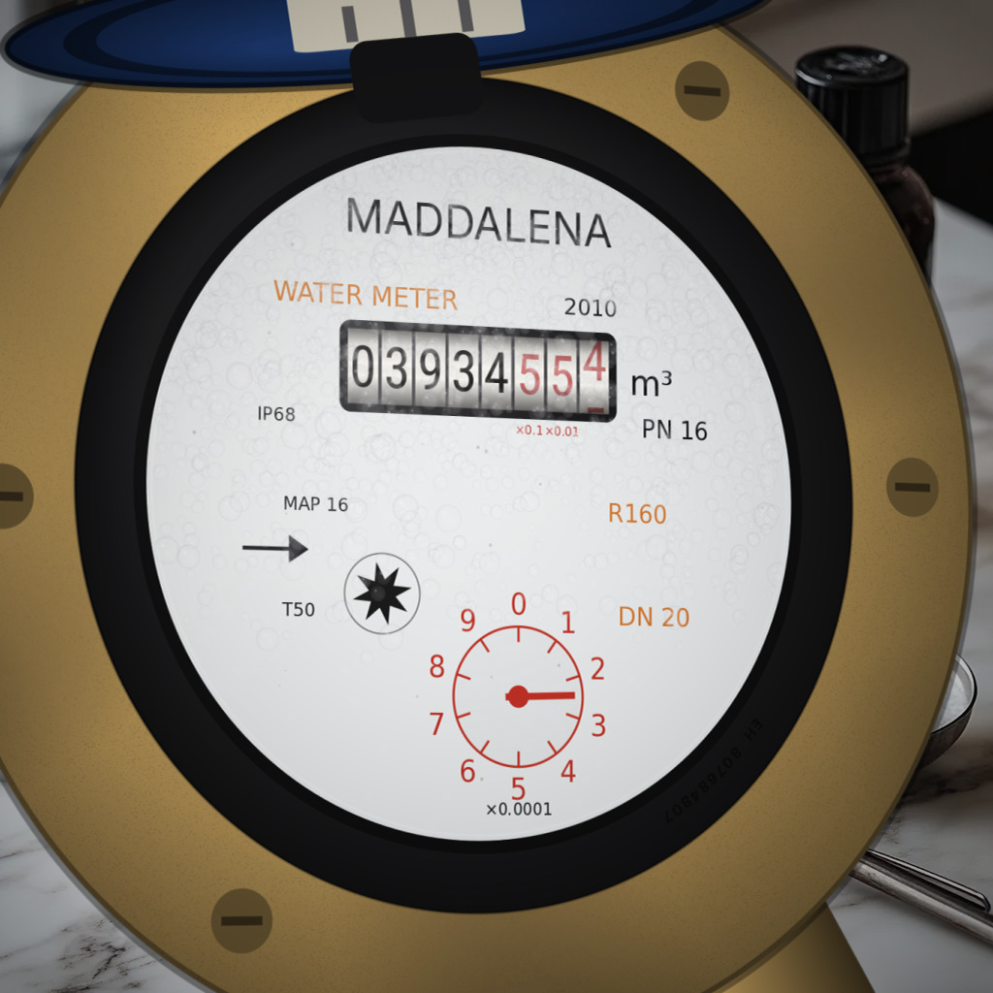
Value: **3934.5542** m³
